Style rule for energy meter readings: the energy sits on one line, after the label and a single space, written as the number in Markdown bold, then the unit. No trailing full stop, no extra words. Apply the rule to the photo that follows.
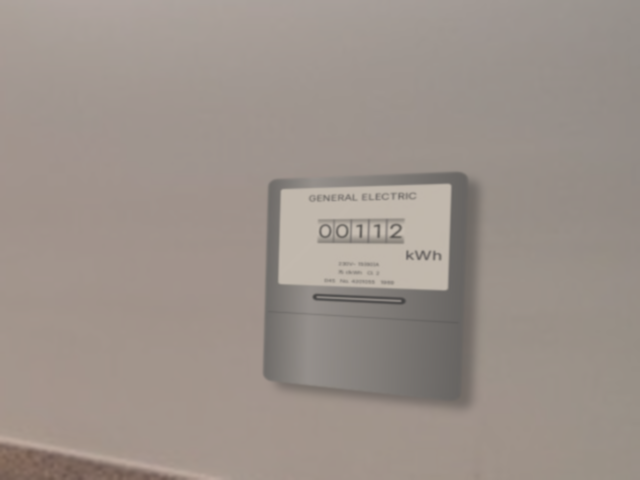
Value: **112** kWh
